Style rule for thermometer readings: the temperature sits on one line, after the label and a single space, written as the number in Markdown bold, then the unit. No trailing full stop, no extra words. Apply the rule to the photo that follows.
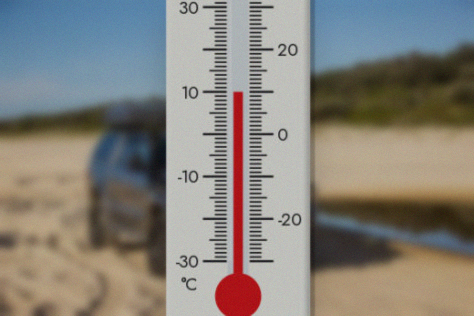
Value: **10** °C
